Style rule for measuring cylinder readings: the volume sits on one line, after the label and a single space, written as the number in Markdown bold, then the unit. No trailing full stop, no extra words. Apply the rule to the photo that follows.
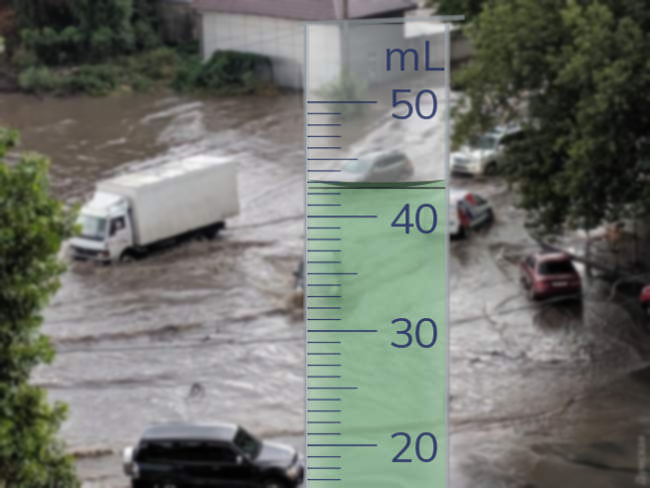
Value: **42.5** mL
